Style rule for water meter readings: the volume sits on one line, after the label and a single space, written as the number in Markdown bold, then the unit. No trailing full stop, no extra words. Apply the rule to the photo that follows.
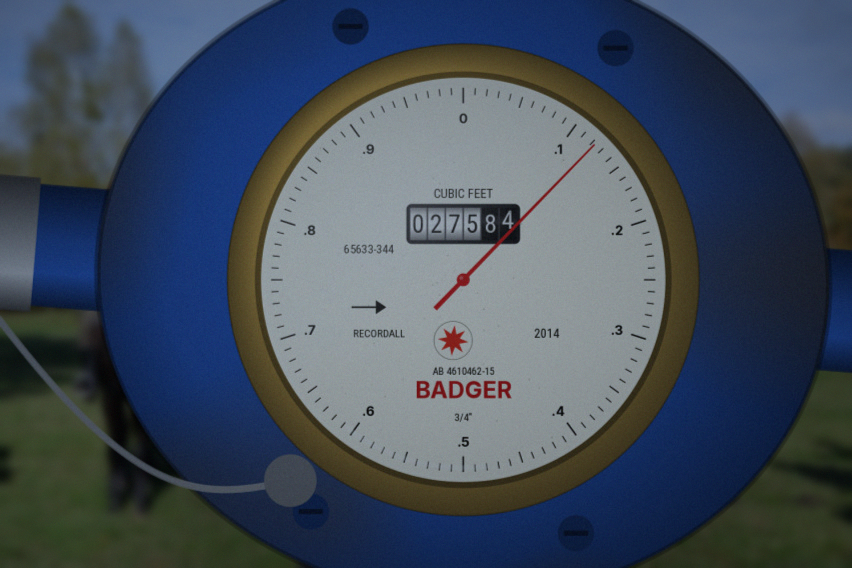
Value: **27584.12** ft³
